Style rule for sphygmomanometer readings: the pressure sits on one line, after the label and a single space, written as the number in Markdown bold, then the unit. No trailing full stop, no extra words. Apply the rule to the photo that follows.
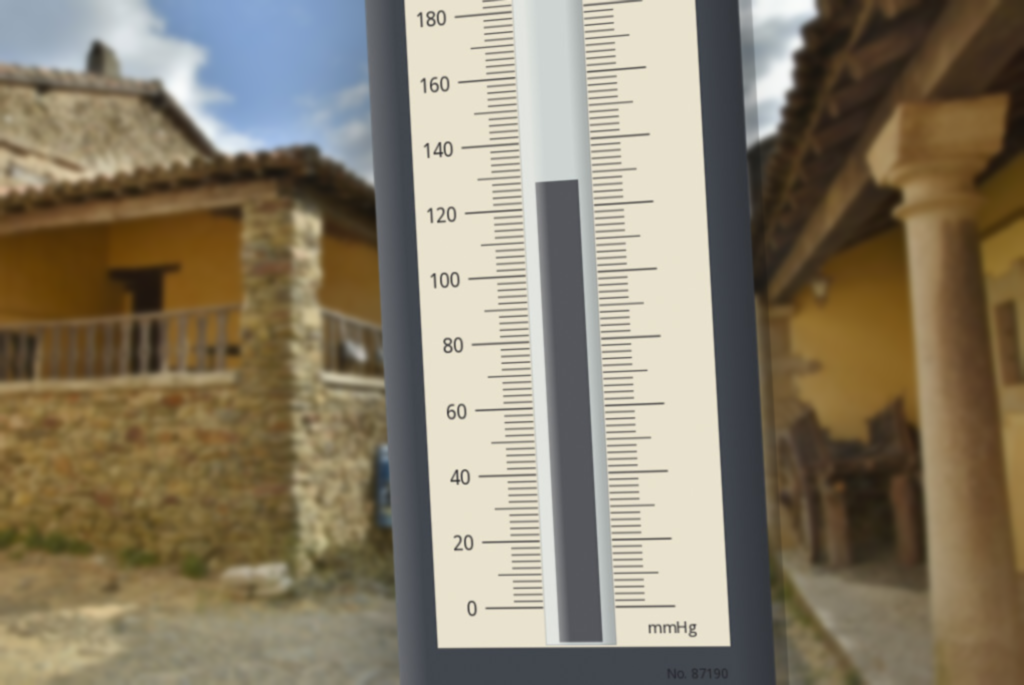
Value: **128** mmHg
